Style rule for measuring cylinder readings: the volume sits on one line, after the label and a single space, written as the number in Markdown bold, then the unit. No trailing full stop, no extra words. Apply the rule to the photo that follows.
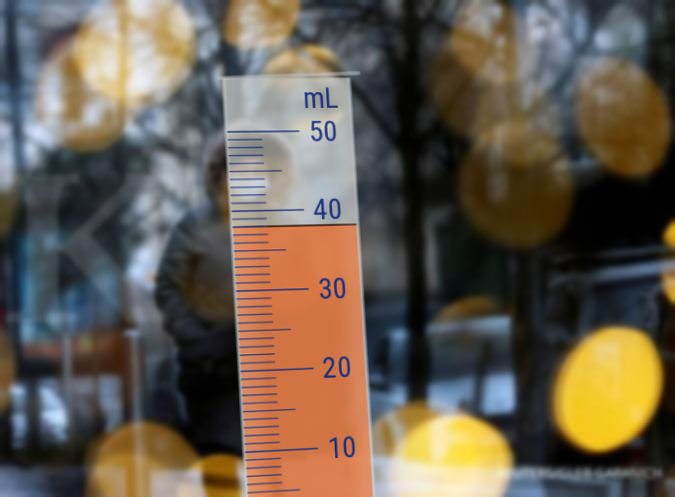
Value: **38** mL
